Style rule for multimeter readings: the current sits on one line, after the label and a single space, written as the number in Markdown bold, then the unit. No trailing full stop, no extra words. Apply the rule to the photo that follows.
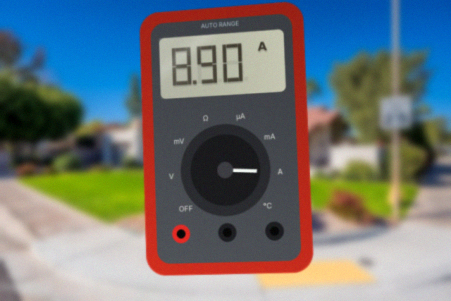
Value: **8.90** A
